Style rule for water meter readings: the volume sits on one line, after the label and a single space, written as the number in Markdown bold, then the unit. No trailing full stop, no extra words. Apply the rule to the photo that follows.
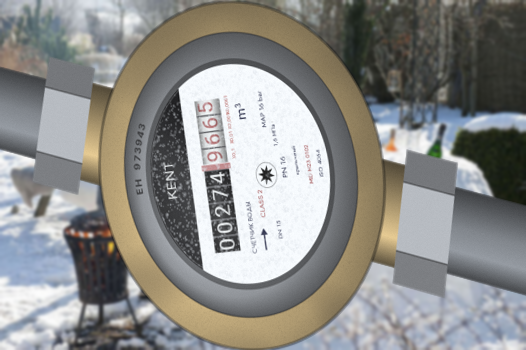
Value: **274.9665** m³
